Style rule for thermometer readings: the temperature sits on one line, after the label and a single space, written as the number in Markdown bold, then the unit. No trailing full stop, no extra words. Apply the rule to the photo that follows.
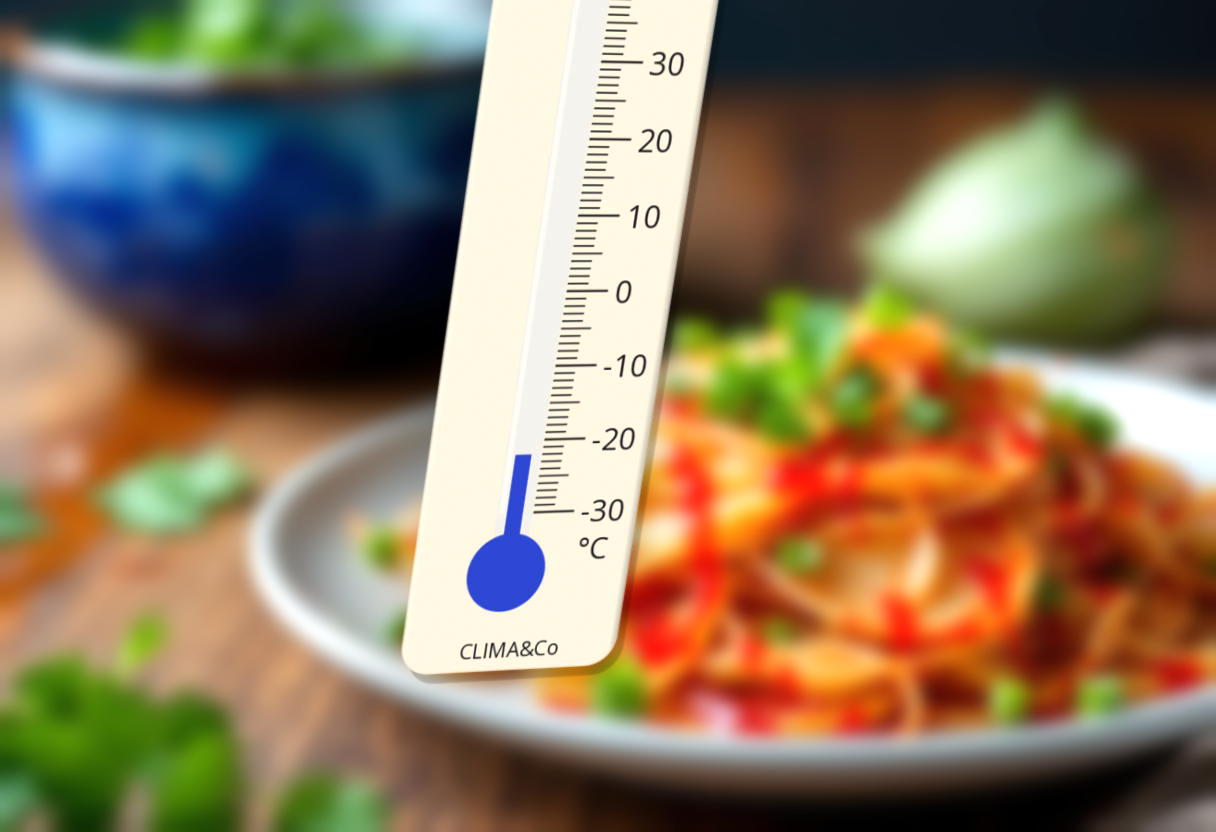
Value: **-22** °C
